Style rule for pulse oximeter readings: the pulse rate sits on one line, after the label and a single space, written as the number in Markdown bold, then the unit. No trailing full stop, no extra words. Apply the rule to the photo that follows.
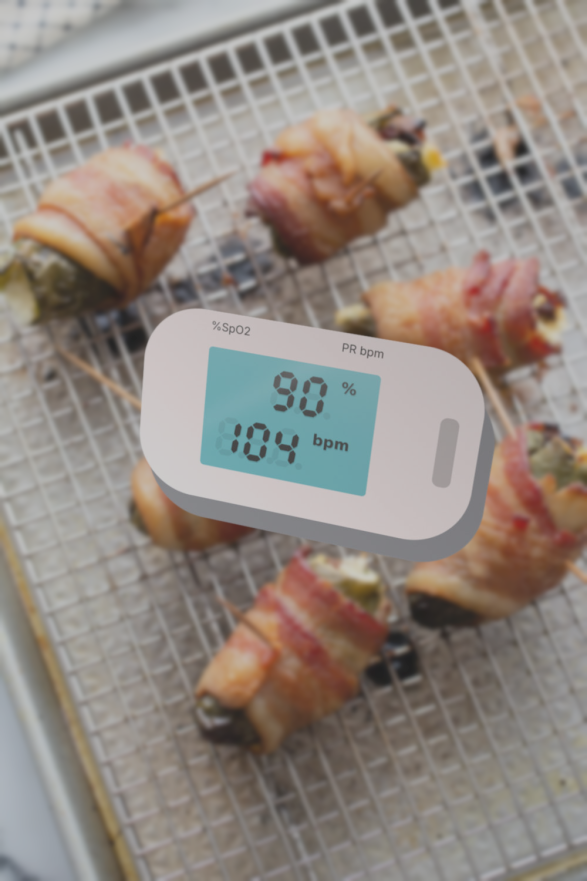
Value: **104** bpm
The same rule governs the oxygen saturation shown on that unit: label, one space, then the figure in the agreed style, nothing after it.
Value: **90** %
